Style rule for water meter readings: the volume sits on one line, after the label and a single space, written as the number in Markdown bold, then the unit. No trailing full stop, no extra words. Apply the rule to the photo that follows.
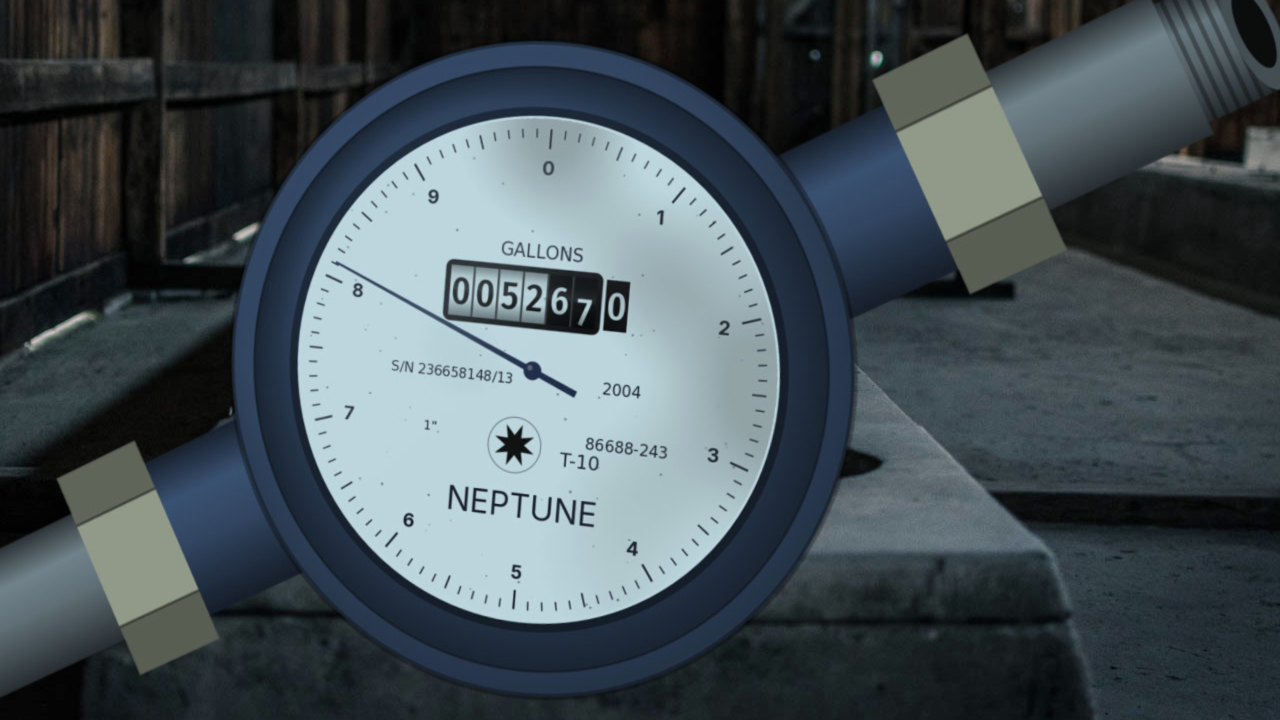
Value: **52668.1** gal
